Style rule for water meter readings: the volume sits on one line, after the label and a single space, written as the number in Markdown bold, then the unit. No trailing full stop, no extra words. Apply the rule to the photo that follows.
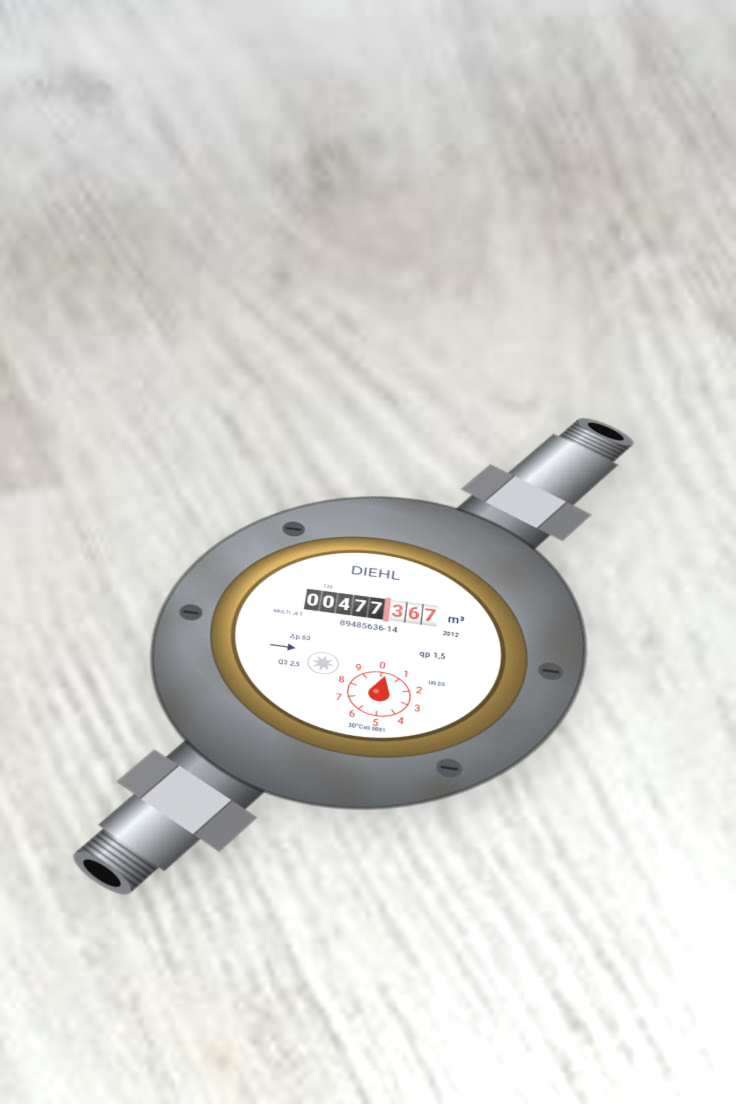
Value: **477.3670** m³
